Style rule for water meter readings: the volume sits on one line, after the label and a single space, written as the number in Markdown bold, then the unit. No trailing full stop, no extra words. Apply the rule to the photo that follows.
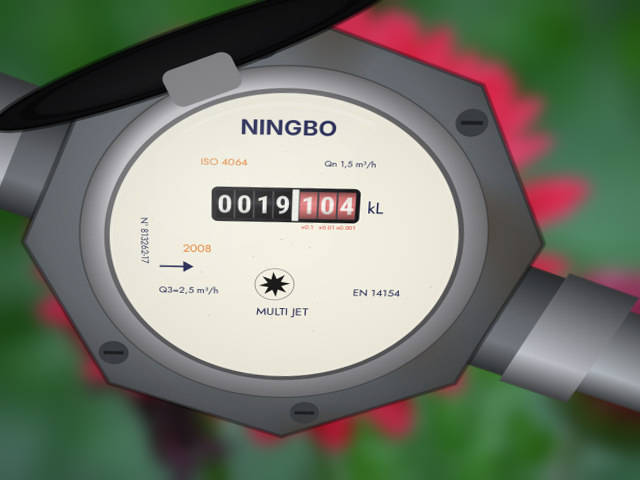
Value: **19.104** kL
